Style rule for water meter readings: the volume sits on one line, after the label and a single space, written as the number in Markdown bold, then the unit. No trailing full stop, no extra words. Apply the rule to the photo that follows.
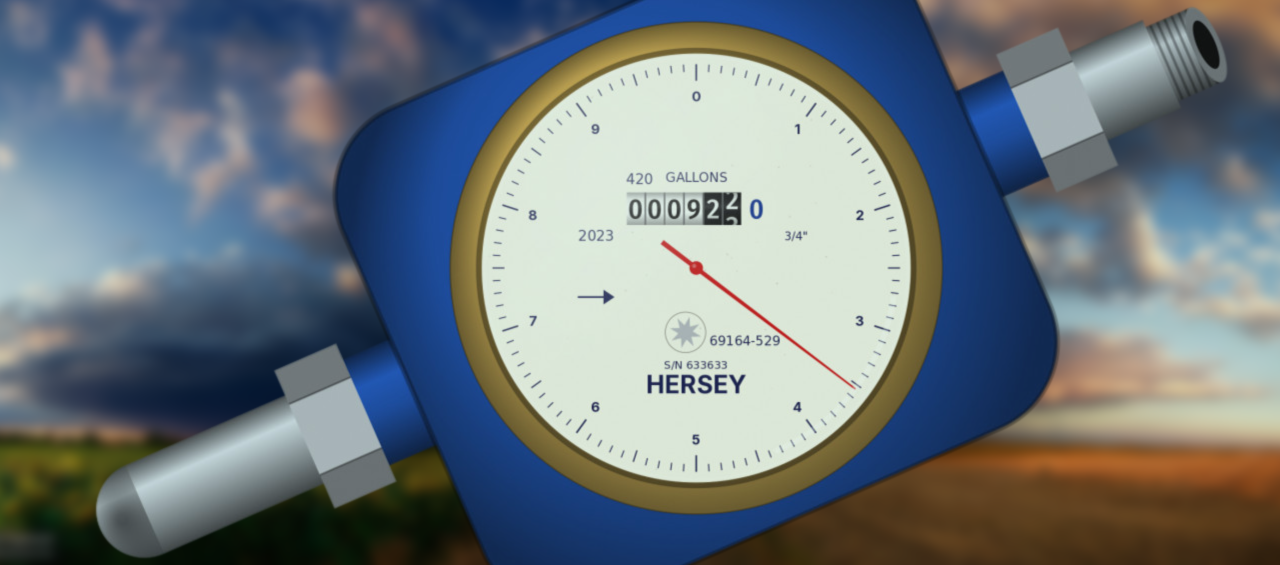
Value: **9223.5** gal
